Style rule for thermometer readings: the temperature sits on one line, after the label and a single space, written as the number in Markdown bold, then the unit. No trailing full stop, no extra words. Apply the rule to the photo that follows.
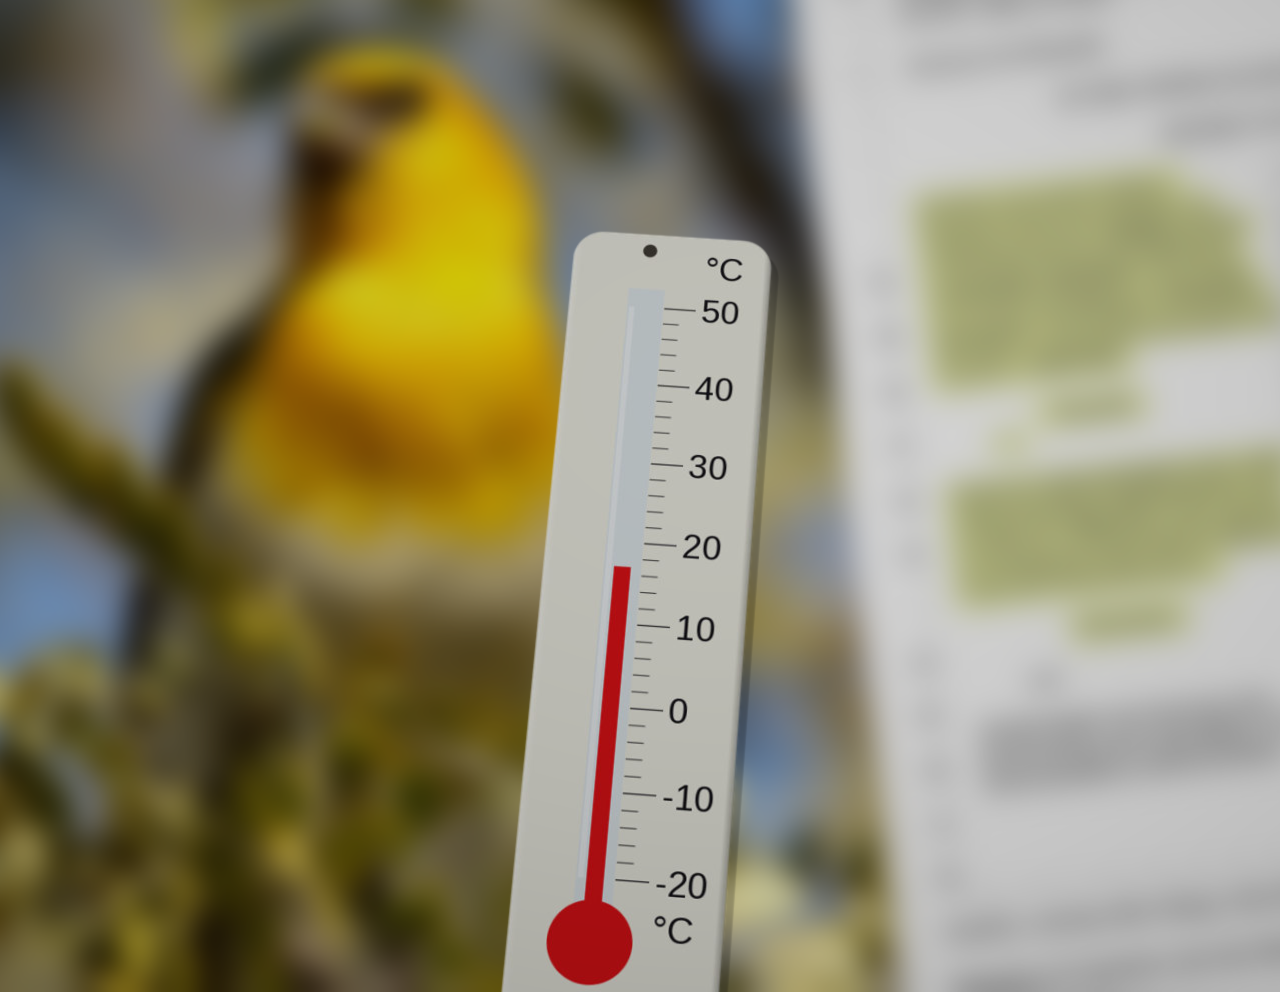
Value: **17** °C
